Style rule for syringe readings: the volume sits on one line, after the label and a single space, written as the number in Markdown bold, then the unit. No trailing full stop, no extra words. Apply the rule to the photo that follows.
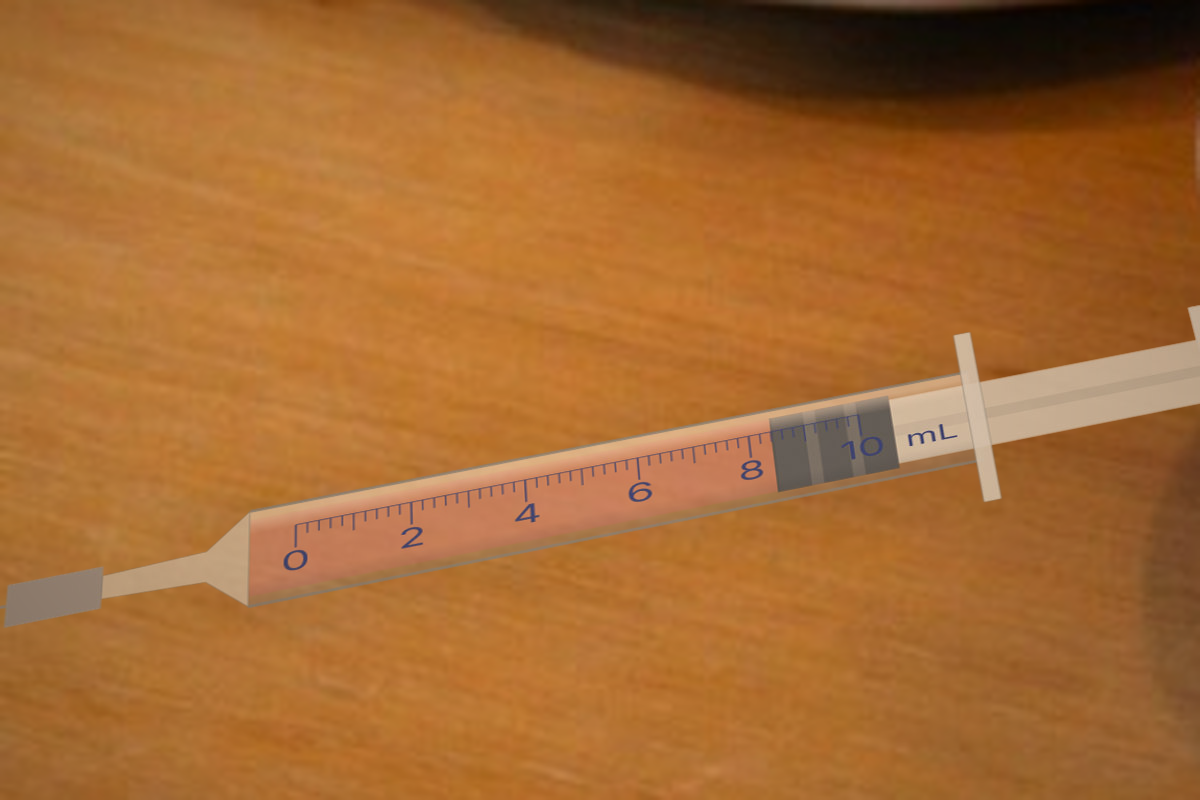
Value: **8.4** mL
